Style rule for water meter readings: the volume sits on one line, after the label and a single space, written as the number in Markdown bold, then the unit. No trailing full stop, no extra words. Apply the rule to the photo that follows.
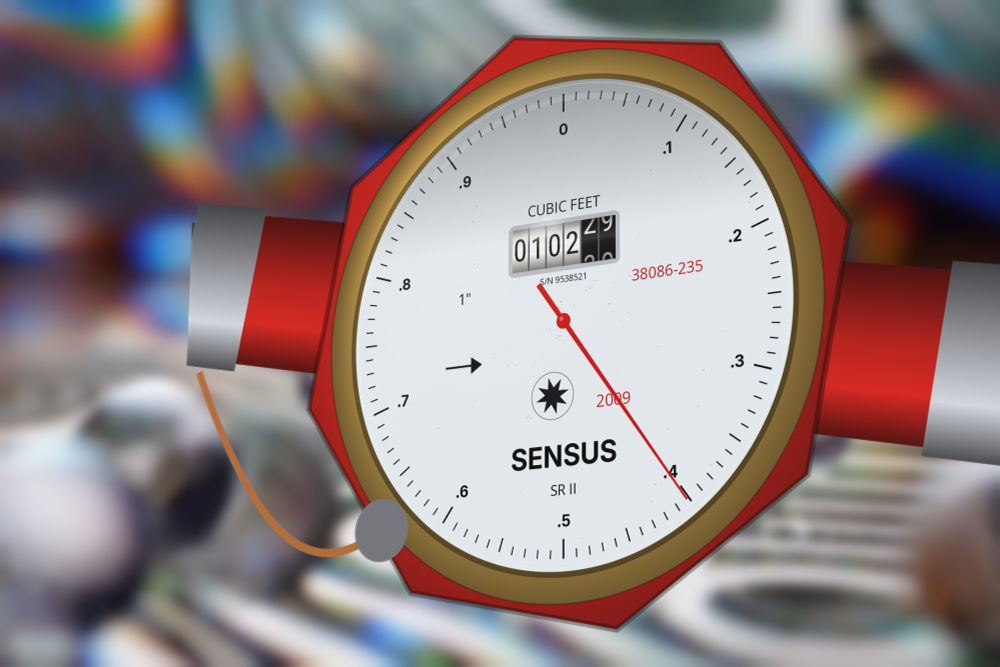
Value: **10229.40** ft³
